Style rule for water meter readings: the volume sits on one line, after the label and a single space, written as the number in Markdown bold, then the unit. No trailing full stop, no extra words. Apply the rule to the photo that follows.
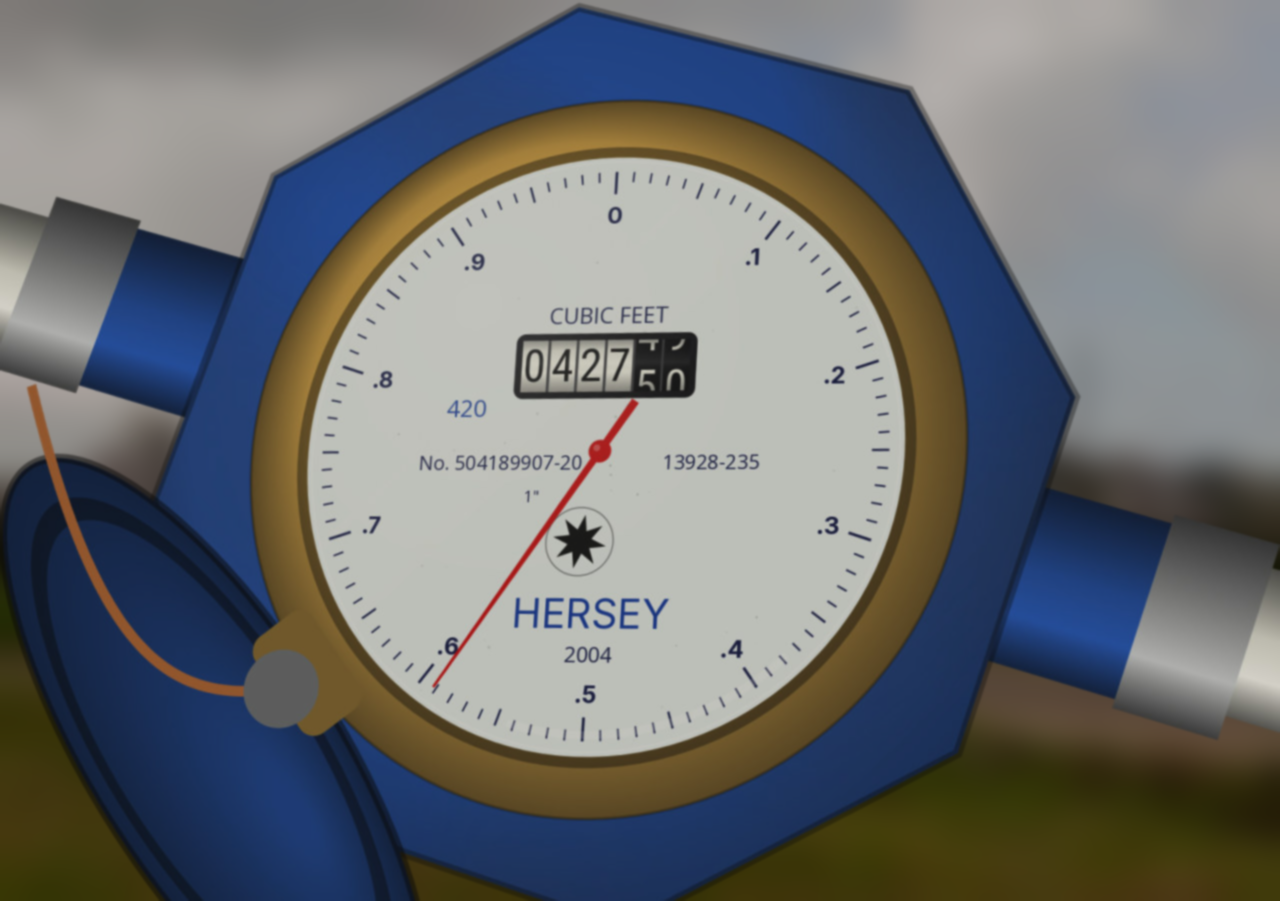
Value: **42749.59** ft³
